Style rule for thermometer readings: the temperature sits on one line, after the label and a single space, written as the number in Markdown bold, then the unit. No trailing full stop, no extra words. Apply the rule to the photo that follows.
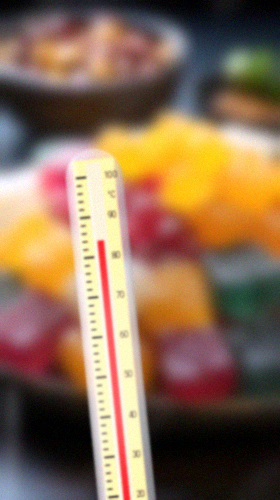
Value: **84** °C
